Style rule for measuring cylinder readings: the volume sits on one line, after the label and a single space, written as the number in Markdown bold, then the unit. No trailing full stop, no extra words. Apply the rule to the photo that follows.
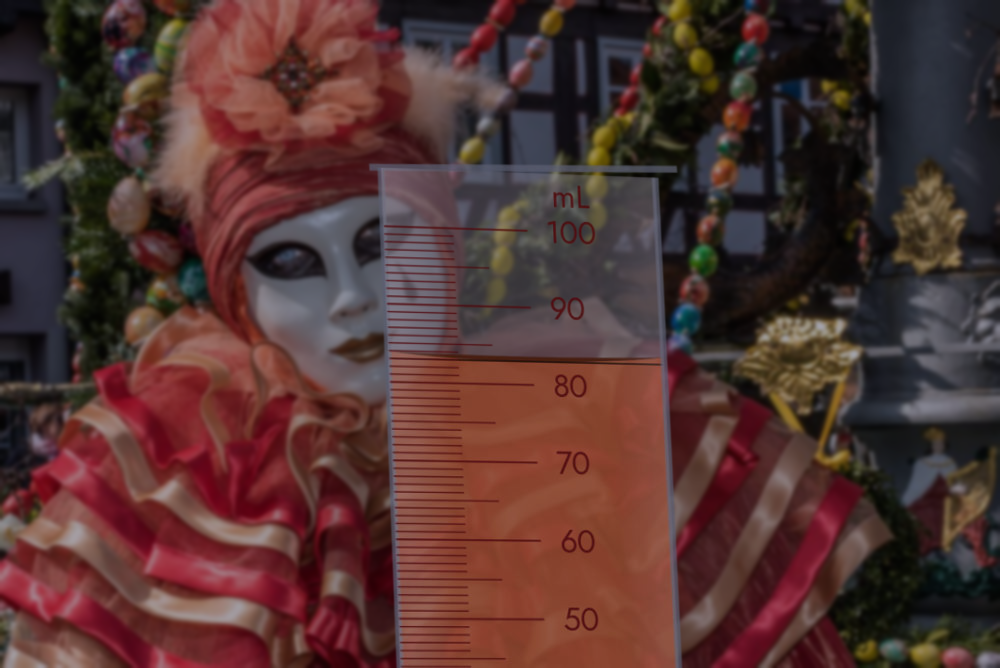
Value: **83** mL
